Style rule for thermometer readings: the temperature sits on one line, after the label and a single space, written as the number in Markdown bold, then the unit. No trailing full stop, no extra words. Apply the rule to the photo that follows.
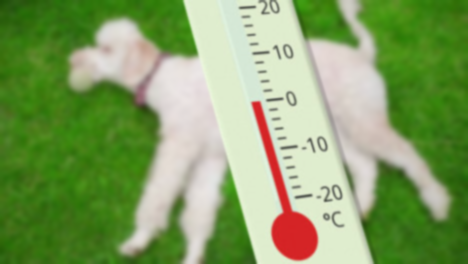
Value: **0** °C
